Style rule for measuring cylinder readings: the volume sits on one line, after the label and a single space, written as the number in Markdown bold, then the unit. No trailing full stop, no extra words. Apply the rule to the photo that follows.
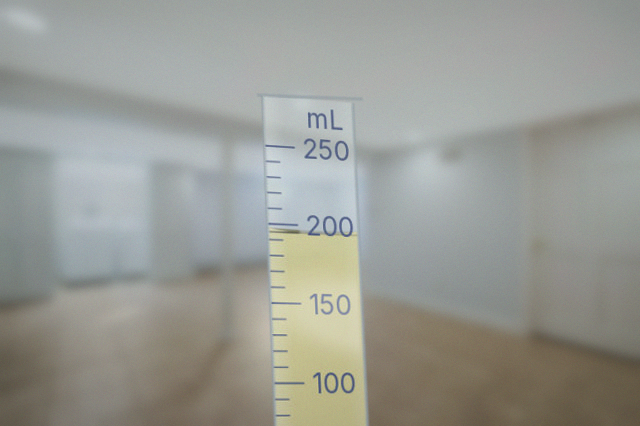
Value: **195** mL
